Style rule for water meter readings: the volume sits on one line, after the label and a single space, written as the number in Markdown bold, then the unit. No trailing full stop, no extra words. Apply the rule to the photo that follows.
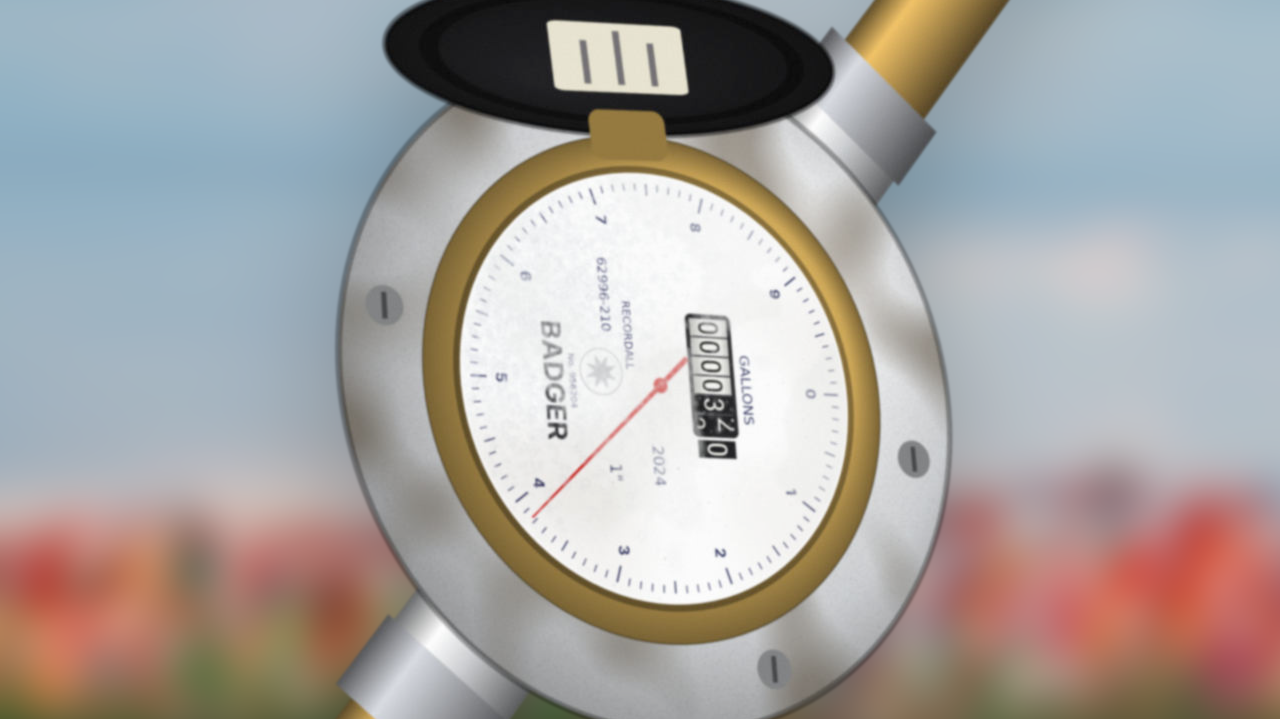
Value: **323.8** gal
